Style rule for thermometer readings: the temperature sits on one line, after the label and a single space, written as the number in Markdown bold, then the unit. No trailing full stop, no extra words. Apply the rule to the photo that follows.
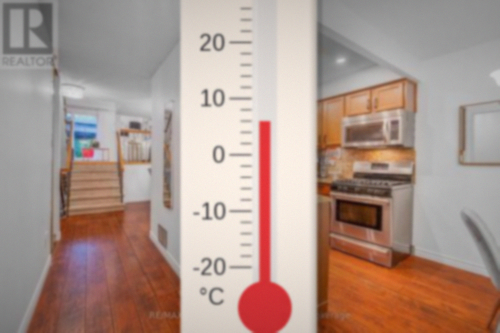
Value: **6** °C
